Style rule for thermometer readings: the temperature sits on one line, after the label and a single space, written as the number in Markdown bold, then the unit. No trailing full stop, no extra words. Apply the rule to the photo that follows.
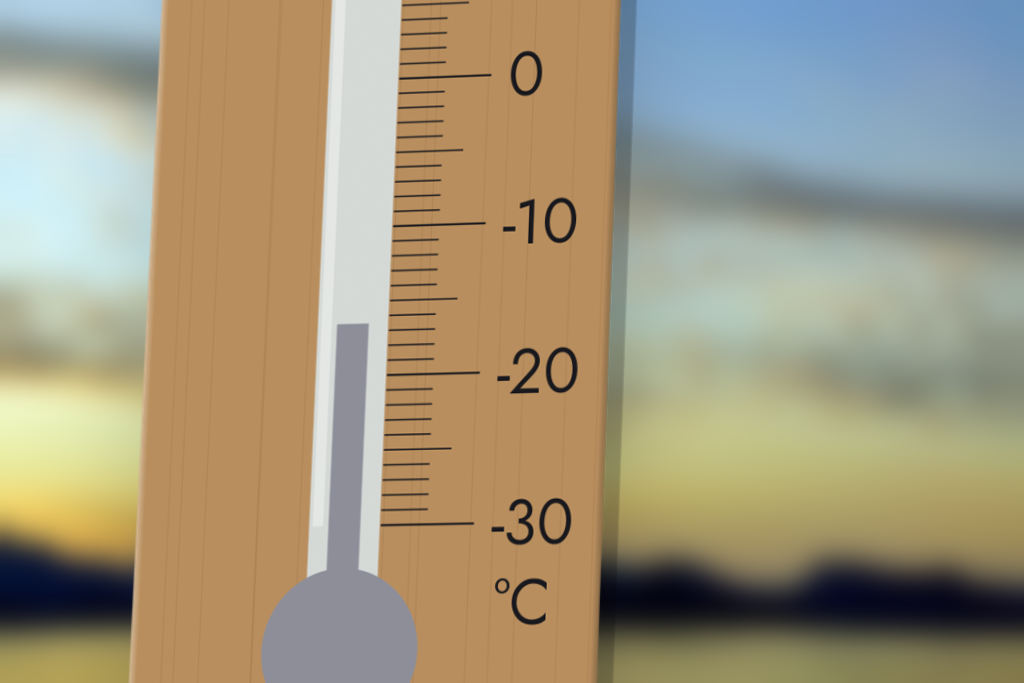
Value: **-16.5** °C
